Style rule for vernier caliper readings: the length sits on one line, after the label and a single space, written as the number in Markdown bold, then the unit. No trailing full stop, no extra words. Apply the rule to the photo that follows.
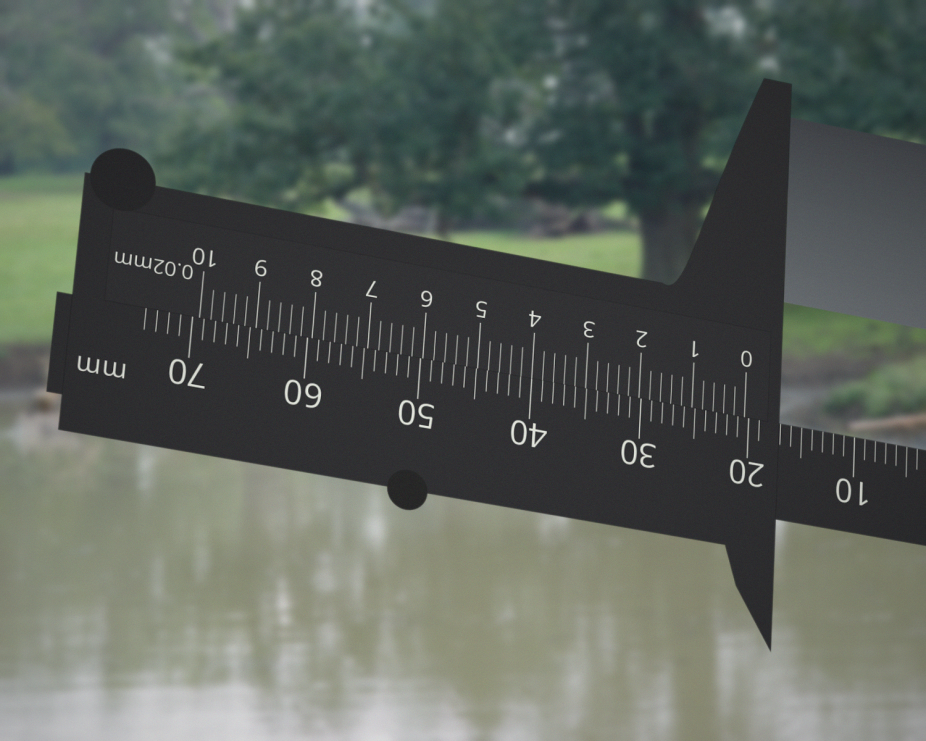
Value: **20.4** mm
